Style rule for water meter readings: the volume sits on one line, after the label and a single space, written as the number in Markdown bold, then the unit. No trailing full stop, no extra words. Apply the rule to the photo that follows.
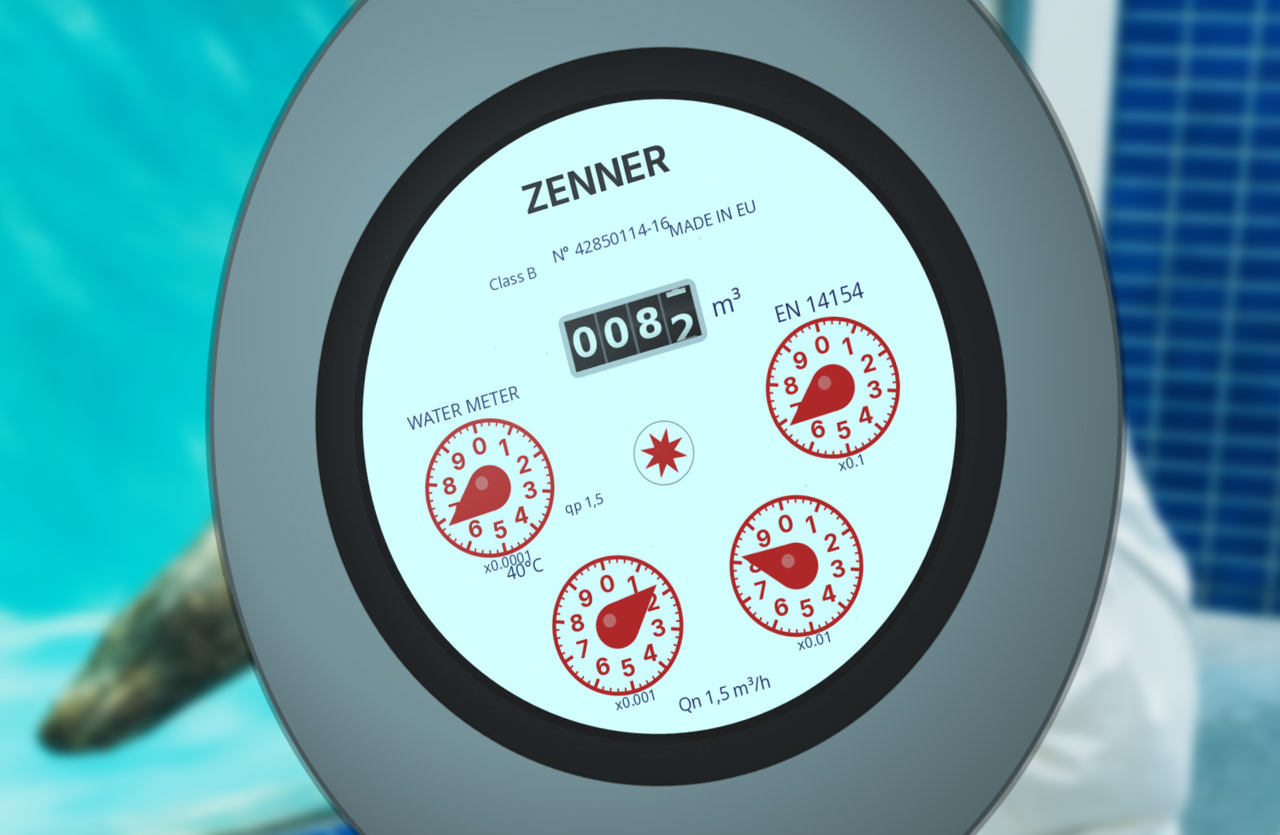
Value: **81.6816** m³
